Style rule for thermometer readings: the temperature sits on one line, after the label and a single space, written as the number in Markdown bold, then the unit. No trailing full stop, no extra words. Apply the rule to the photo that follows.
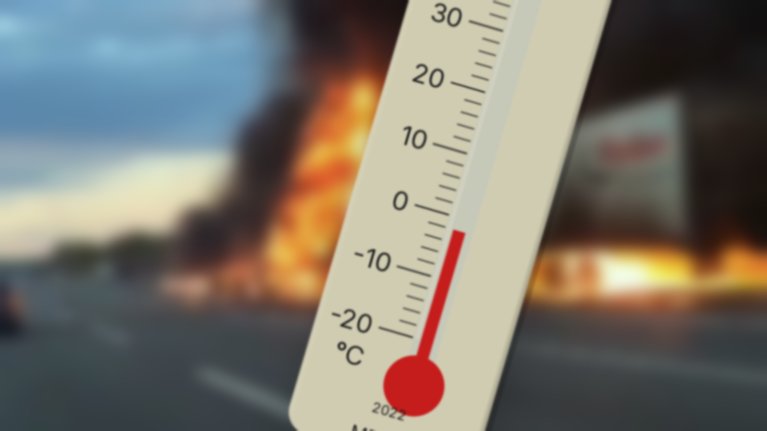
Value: **-2** °C
